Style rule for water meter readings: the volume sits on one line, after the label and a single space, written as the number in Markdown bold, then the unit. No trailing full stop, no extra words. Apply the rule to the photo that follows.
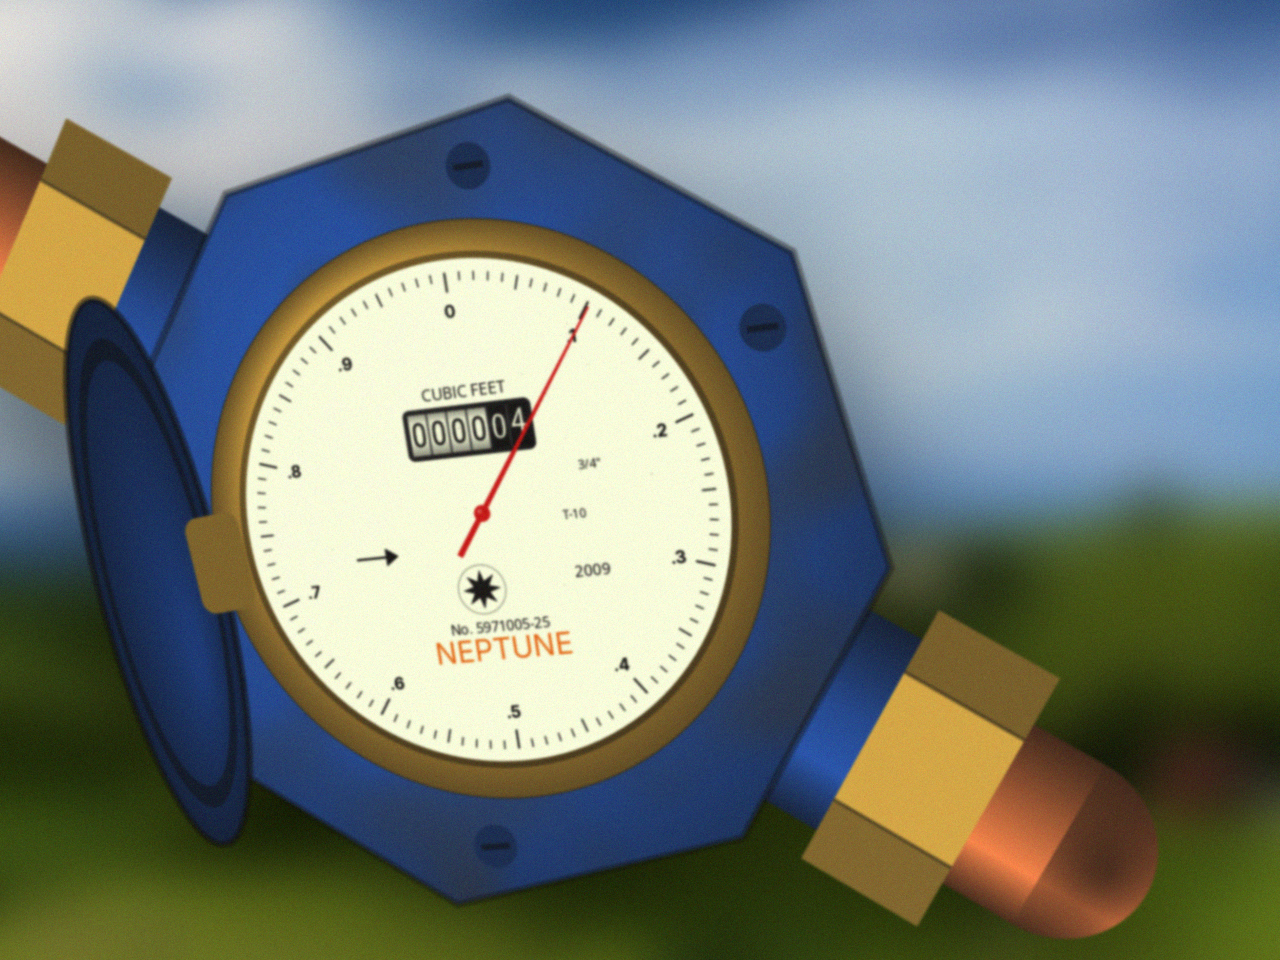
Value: **4.10** ft³
